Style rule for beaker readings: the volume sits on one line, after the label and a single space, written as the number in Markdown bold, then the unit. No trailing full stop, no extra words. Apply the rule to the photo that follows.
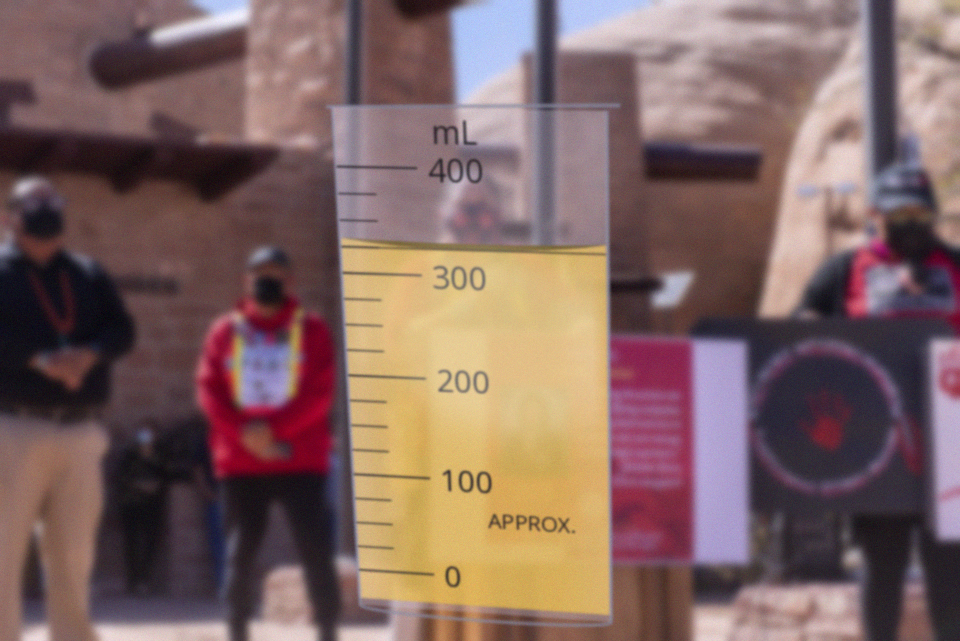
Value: **325** mL
